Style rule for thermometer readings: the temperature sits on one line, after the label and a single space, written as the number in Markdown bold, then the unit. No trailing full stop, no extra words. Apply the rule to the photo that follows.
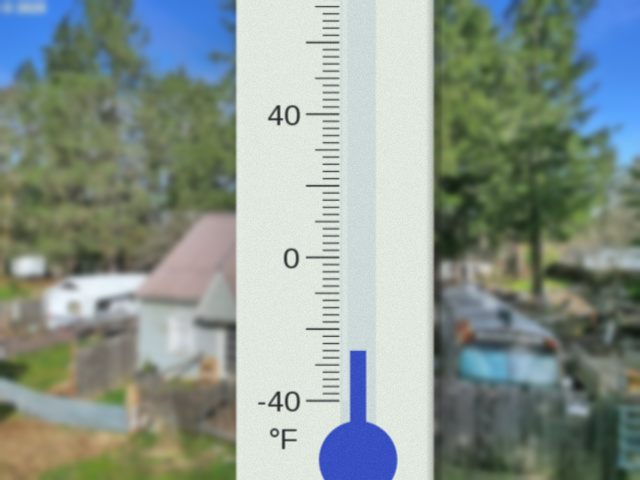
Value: **-26** °F
